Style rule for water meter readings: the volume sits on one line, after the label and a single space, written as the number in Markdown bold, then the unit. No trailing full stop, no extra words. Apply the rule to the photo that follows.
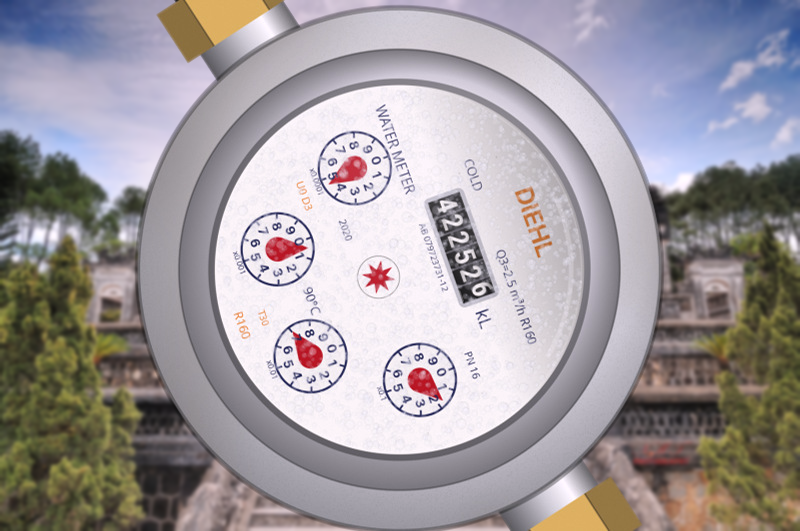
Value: **422526.1704** kL
